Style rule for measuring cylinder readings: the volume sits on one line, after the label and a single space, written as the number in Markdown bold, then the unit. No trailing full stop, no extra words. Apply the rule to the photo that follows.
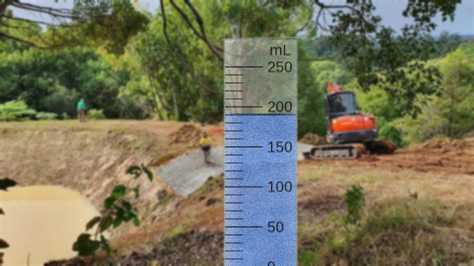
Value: **190** mL
